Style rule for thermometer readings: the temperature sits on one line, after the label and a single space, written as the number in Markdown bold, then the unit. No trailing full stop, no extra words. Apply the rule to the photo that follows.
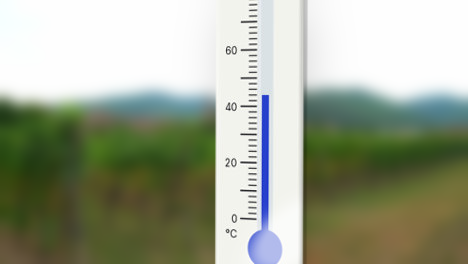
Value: **44** °C
